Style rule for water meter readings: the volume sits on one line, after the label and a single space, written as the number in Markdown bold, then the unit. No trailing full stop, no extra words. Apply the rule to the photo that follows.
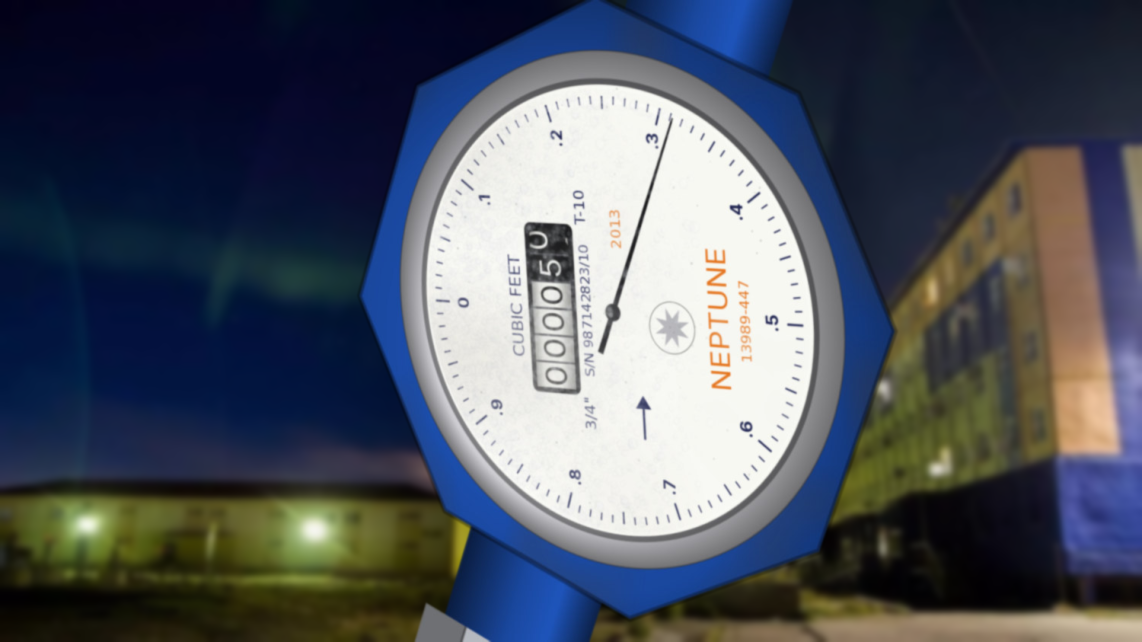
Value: **50.31** ft³
